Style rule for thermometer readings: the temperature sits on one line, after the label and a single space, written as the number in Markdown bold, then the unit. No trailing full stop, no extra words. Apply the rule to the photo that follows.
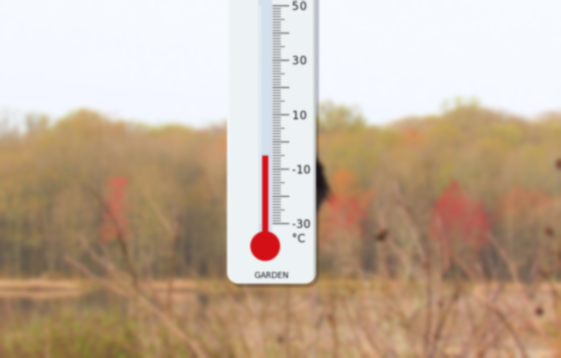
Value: **-5** °C
